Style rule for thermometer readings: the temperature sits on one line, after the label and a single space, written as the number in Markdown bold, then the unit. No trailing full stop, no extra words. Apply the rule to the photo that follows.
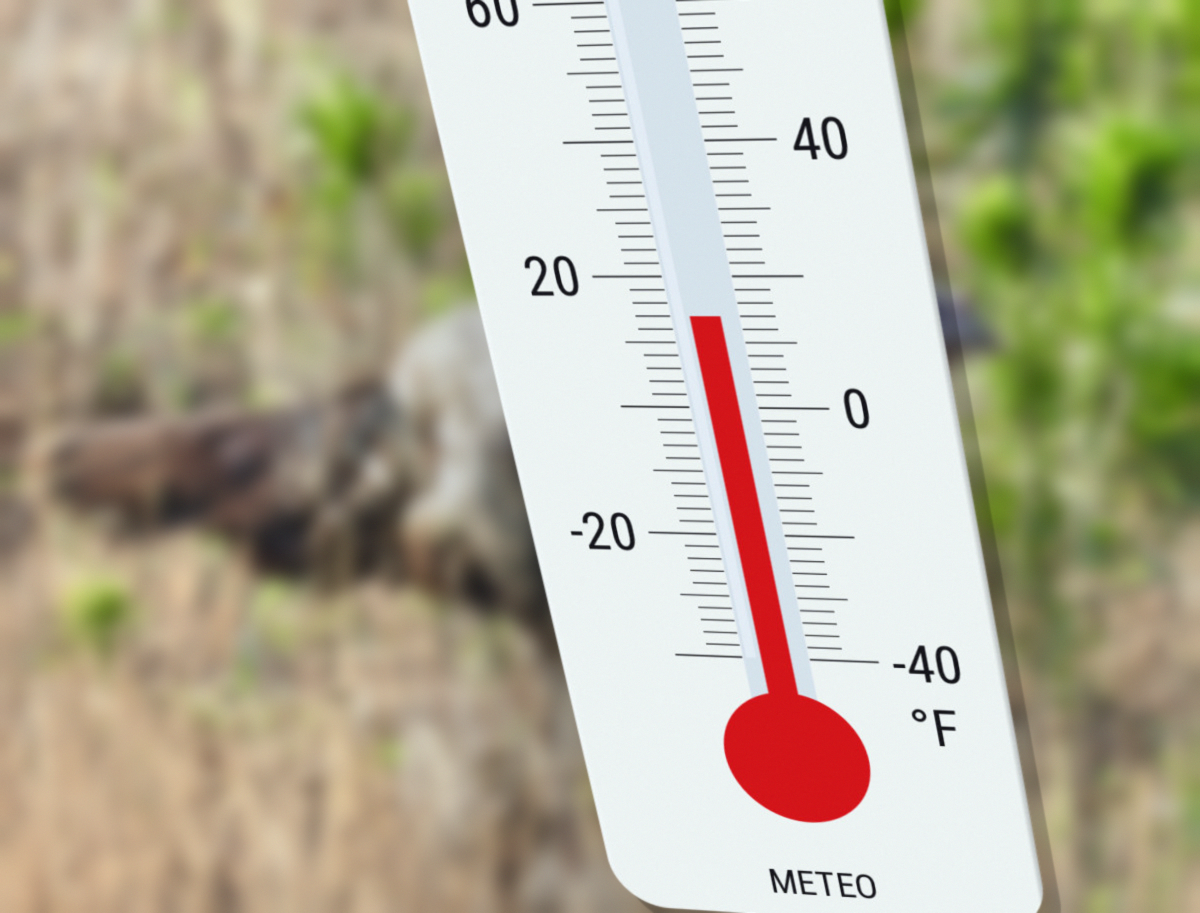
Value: **14** °F
